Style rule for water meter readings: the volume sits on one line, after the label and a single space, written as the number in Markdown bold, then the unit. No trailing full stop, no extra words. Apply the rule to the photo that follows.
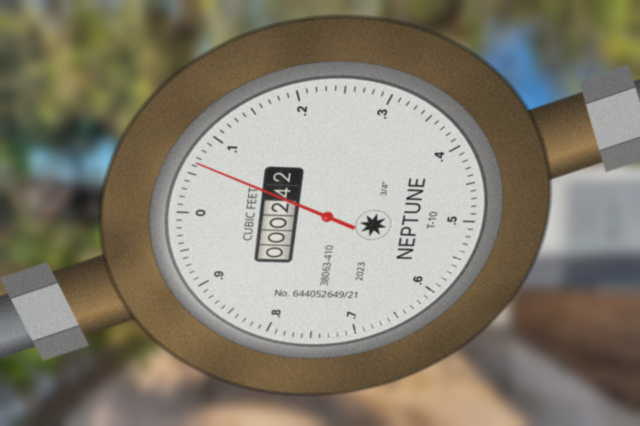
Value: **242.06** ft³
